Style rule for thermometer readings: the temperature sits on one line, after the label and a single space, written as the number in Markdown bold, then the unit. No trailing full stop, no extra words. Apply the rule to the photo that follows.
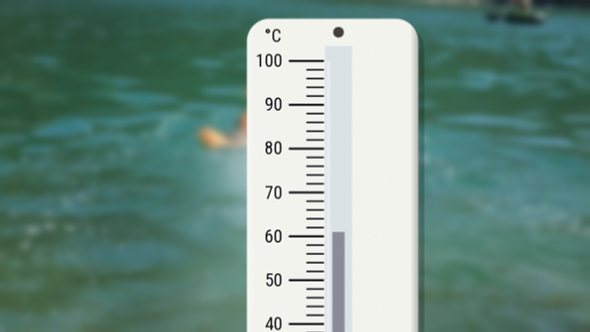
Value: **61** °C
